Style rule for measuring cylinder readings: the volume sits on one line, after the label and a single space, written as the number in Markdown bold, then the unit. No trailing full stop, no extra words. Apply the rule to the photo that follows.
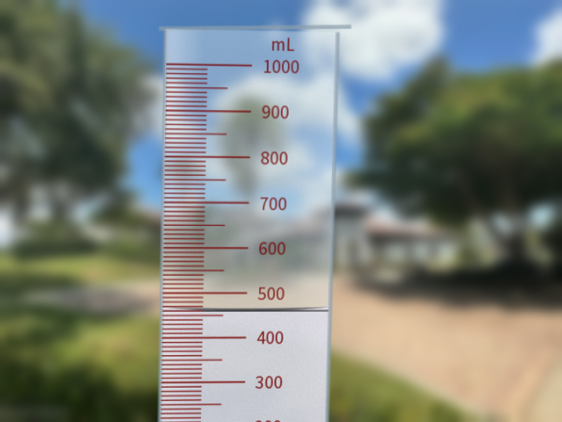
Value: **460** mL
